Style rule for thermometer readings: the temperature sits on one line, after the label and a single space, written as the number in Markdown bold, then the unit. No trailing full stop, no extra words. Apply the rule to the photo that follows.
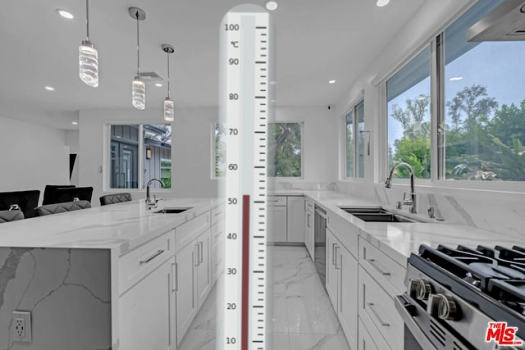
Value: **52** °C
